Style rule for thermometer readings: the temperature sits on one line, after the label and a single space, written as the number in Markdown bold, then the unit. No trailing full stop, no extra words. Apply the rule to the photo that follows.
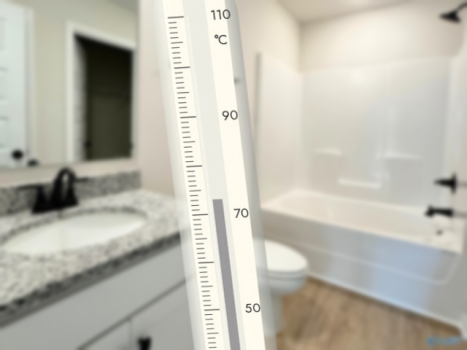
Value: **73** °C
